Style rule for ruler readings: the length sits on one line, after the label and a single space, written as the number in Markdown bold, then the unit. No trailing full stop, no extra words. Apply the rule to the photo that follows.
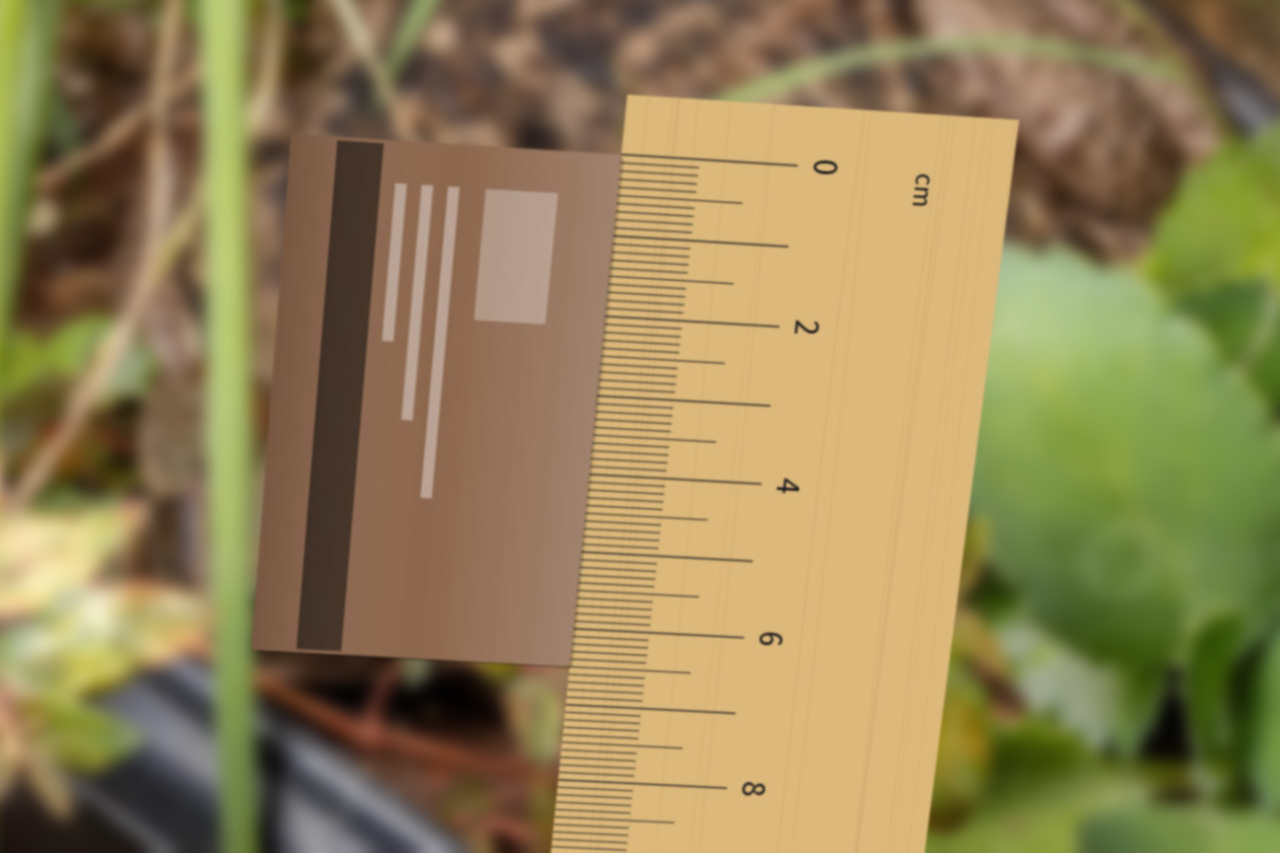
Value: **6.5** cm
